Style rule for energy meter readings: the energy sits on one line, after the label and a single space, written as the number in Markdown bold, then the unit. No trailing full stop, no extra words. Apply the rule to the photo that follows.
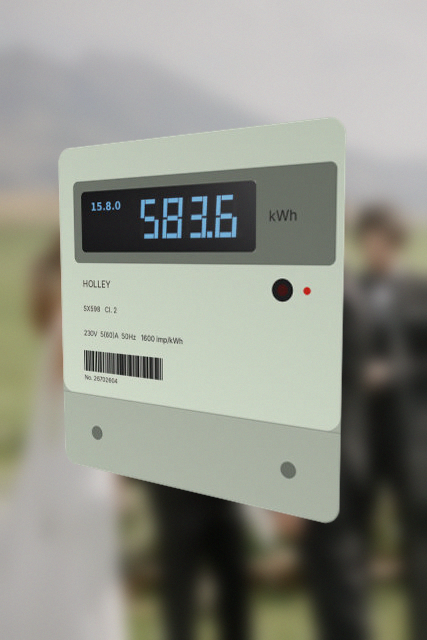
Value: **583.6** kWh
